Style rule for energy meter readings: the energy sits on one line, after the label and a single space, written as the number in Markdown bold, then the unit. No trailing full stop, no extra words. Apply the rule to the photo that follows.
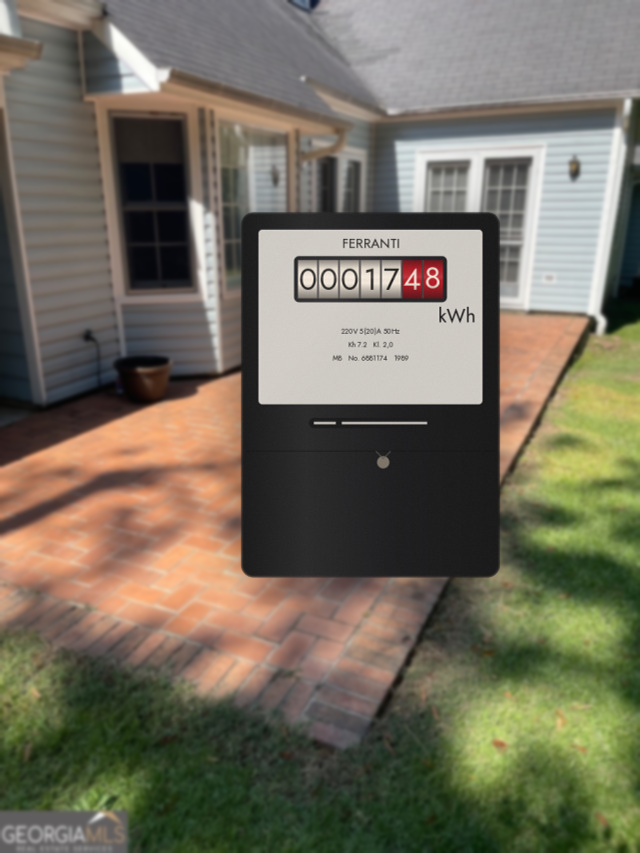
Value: **17.48** kWh
